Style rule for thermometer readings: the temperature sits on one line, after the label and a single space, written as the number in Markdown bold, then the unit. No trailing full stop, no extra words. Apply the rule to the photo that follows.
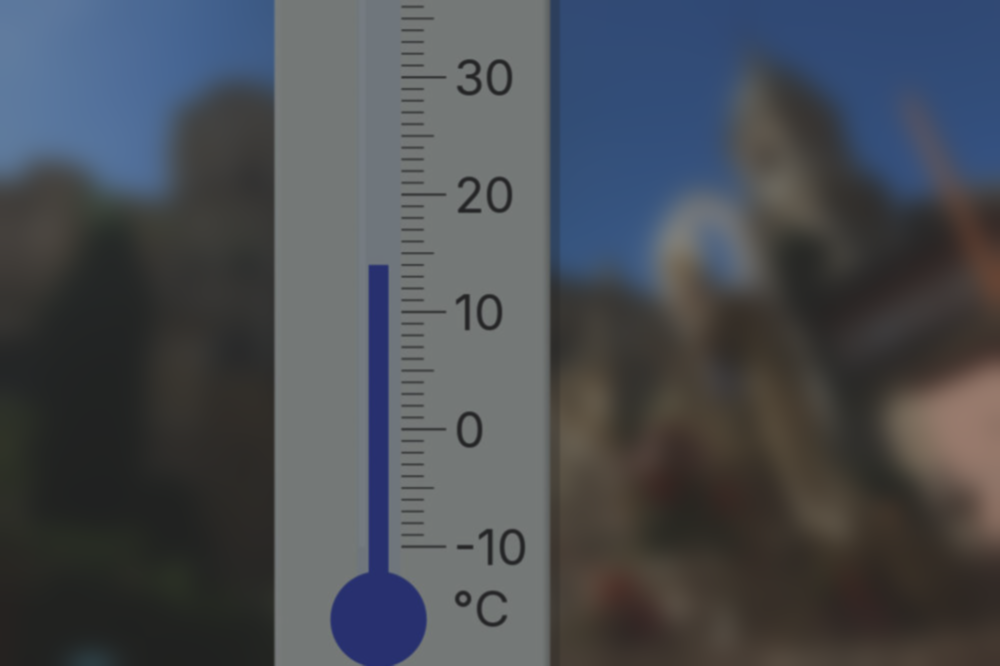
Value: **14** °C
